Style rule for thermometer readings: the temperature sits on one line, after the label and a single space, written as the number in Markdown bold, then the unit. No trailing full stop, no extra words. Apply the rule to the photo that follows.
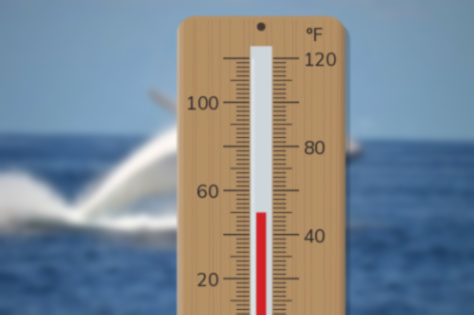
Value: **50** °F
